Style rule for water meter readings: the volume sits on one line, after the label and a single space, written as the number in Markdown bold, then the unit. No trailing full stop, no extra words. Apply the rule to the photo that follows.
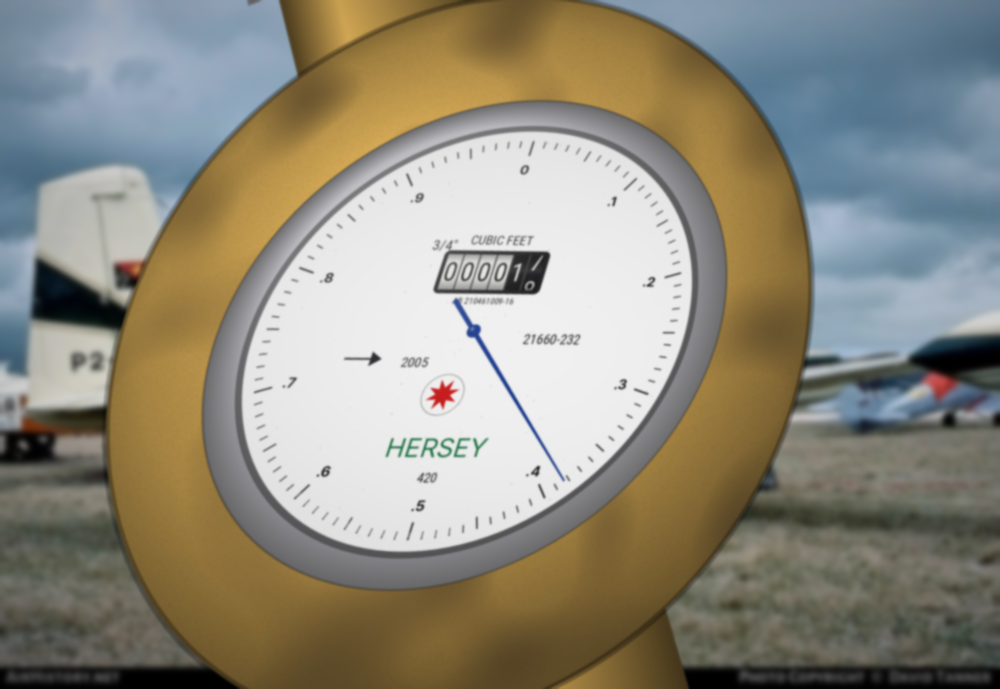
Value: **17.38** ft³
